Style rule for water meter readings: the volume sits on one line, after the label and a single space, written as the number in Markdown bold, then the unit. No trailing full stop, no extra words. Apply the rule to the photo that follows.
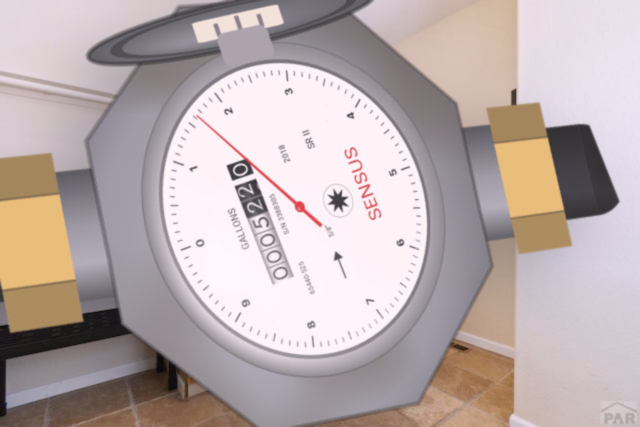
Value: **5221.6** gal
